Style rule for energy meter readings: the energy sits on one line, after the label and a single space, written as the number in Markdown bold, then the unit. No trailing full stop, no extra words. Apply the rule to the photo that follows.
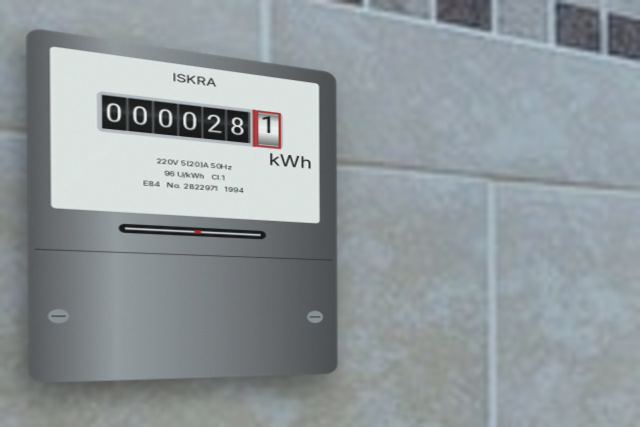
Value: **28.1** kWh
